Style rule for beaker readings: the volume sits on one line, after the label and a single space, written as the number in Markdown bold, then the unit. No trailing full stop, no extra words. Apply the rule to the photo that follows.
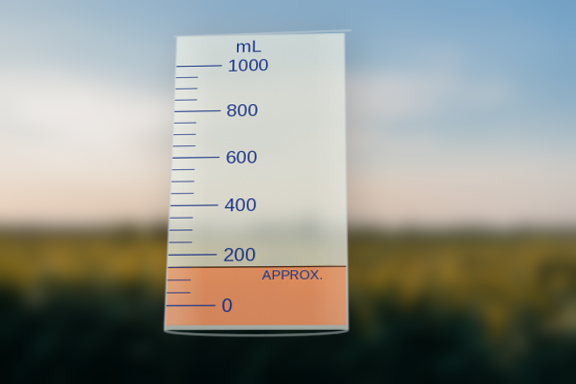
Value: **150** mL
